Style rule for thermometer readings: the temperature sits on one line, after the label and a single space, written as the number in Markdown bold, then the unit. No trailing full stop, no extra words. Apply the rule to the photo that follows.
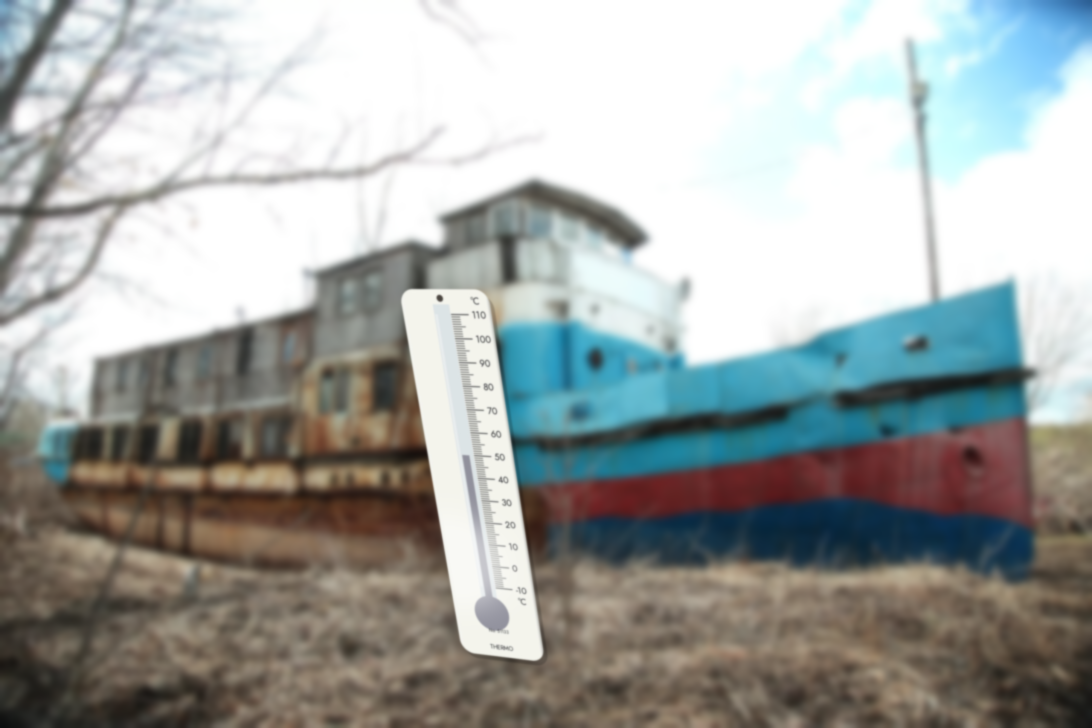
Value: **50** °C
